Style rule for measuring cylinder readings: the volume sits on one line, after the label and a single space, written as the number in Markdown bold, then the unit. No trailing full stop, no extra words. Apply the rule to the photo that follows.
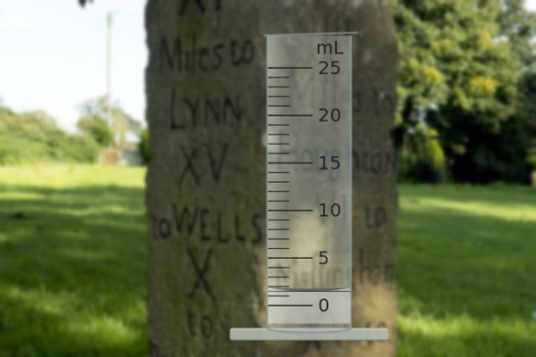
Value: **1.5** mL
